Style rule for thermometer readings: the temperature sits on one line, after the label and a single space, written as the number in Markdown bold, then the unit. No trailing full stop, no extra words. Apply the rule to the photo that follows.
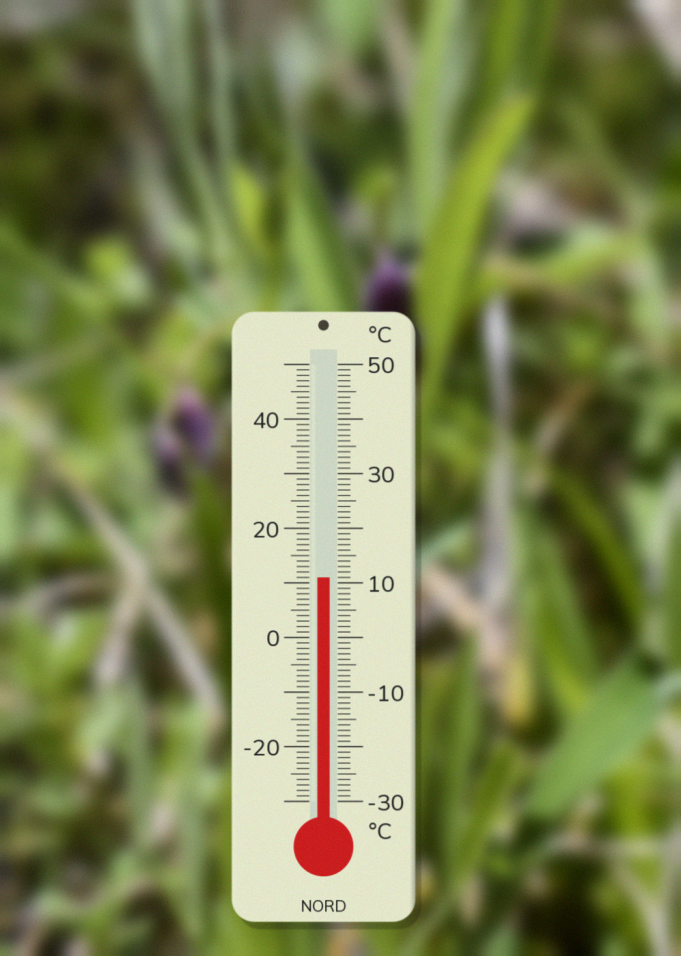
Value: **11** °C
